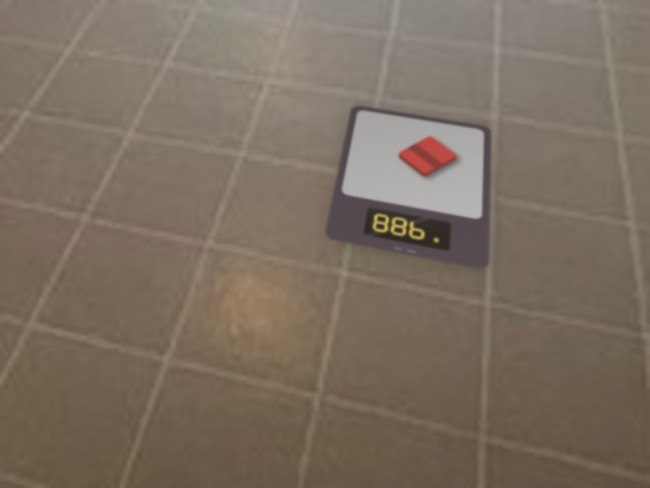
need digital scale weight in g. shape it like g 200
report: g 886
